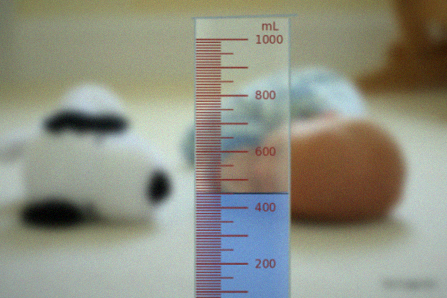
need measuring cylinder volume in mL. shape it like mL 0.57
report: mL 450
